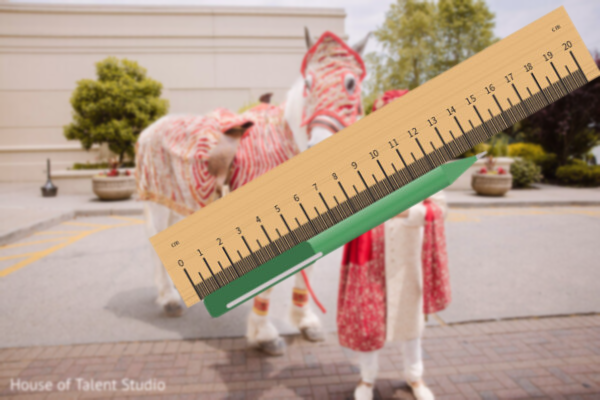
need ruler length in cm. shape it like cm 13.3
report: cm 14.5
